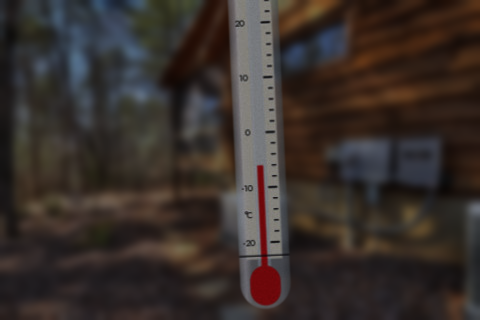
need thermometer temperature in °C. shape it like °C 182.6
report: °C -6
